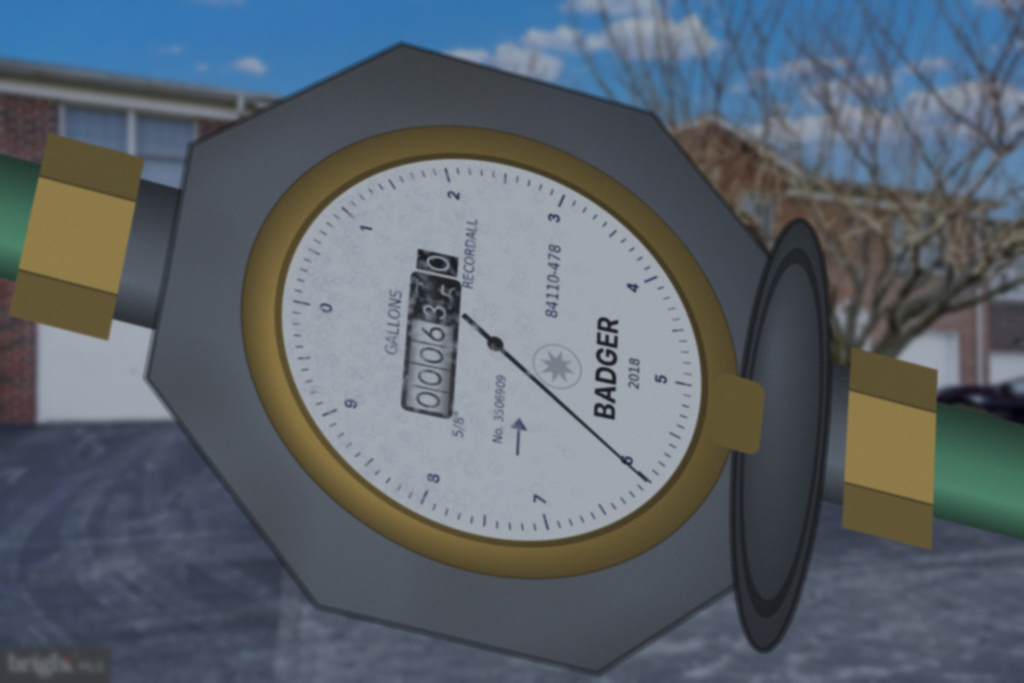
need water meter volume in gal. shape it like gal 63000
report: gal 6346.0
